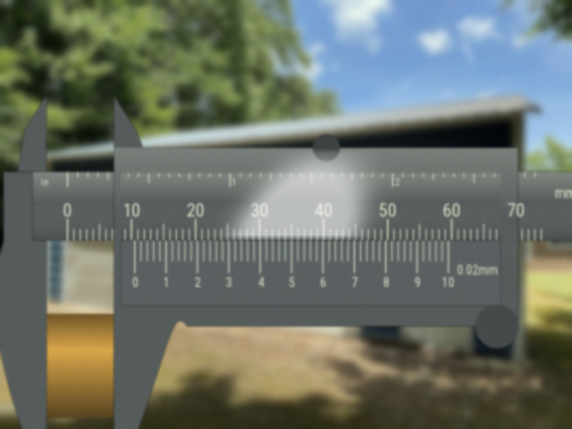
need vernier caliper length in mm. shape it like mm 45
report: mm 10.5
